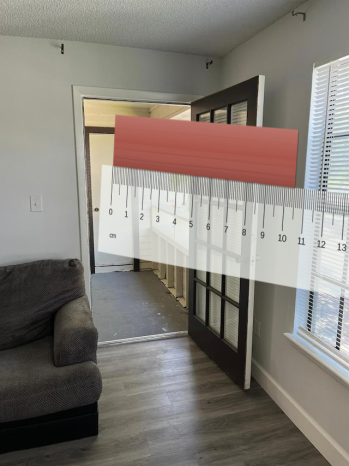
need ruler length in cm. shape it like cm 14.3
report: cm 10.5
